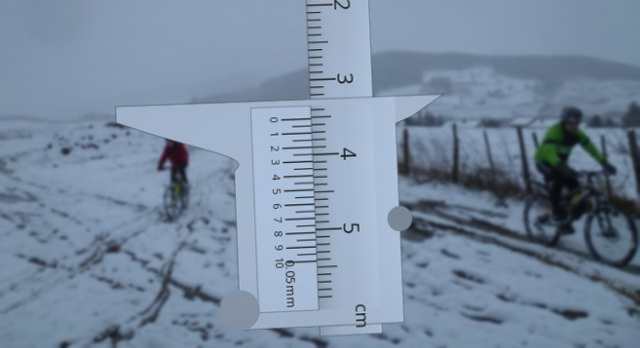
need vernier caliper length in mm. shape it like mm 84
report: mm 35.2
